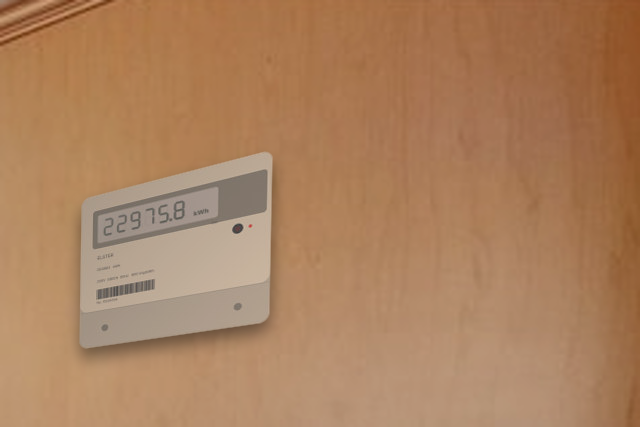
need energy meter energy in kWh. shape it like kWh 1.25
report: kWh 22975.8
